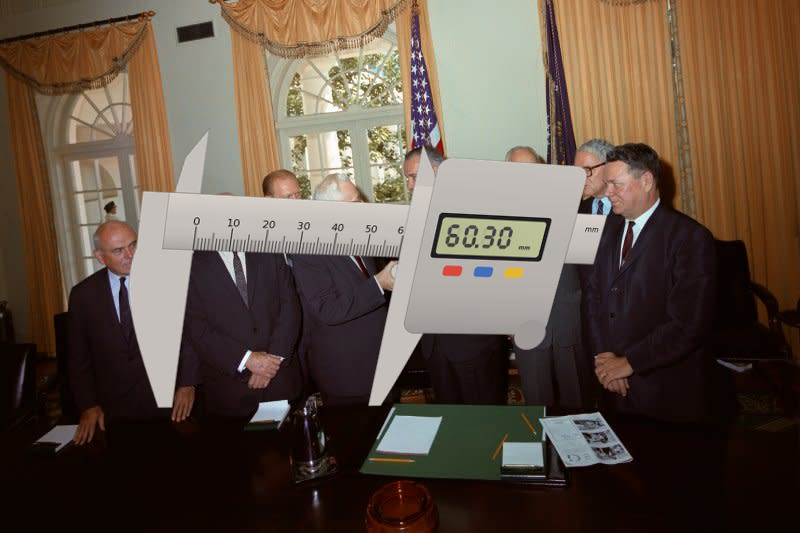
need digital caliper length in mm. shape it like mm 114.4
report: mm 60.30
